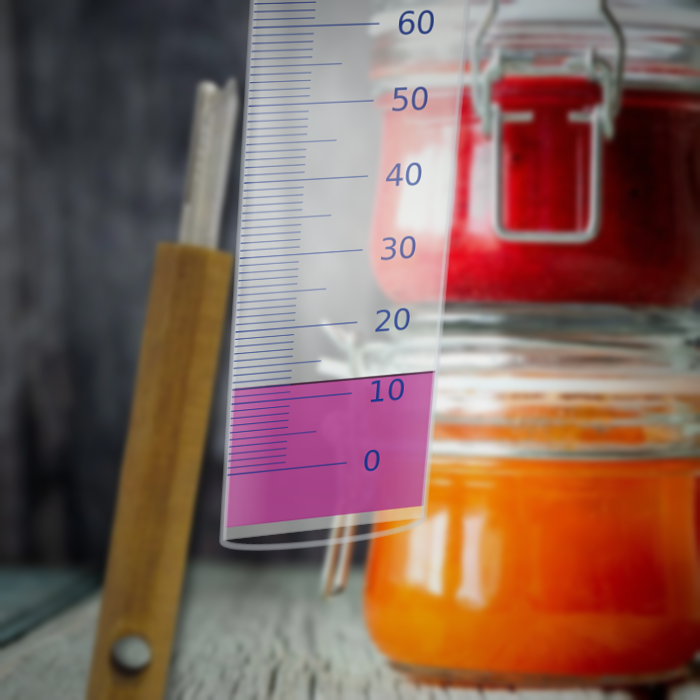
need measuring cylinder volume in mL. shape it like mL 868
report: mL 12
